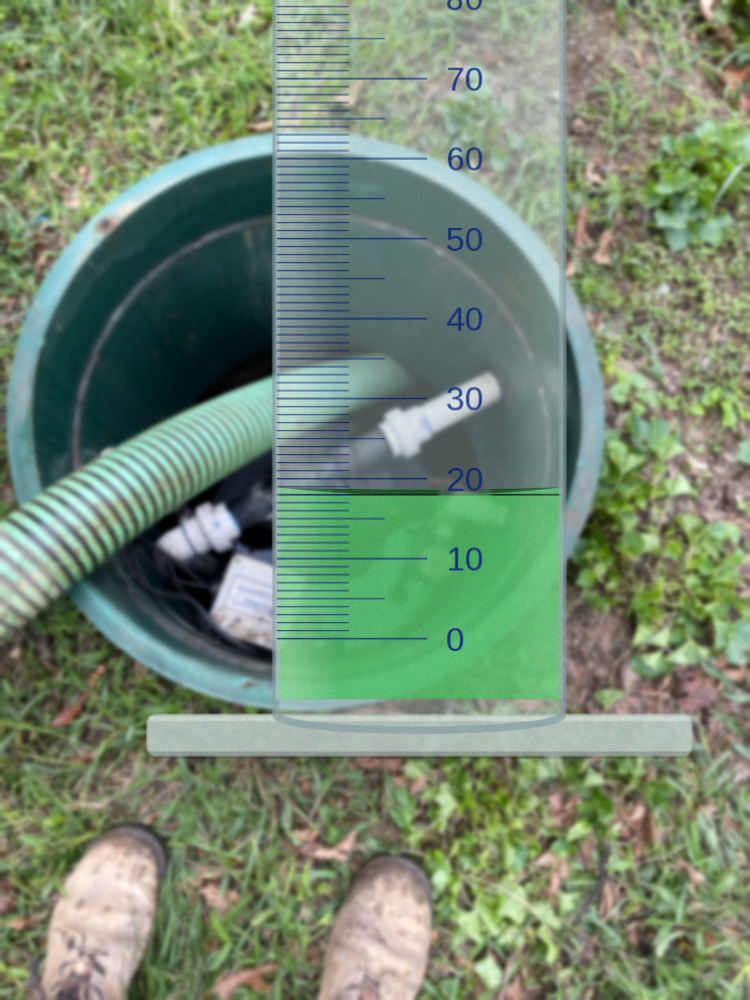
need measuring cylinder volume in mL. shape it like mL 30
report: mL 18
